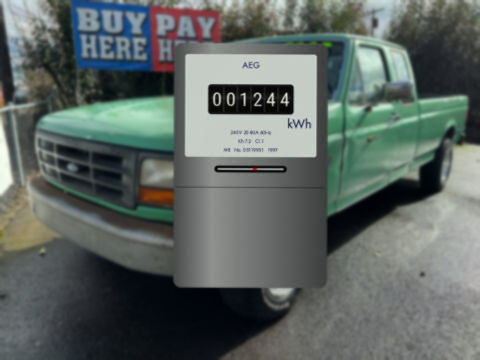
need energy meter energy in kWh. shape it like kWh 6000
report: kWh 1244
